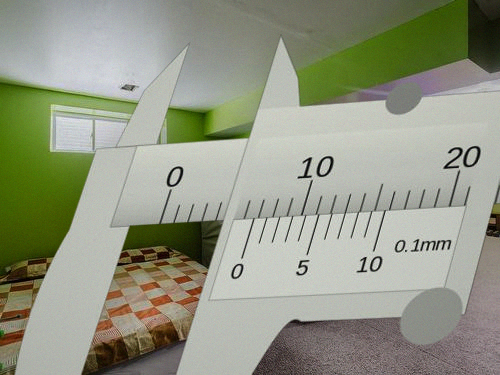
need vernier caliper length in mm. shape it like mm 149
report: mm 6.7
